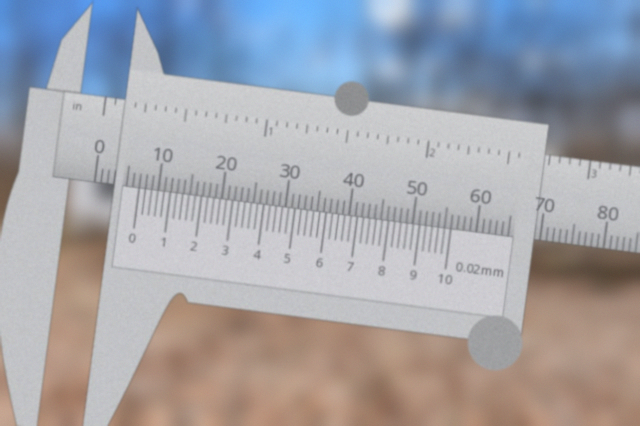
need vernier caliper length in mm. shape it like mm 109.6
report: mm 7.0
